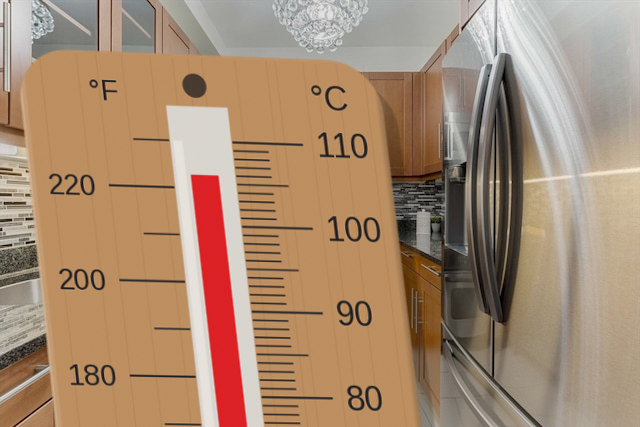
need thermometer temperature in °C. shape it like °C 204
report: °C 106
